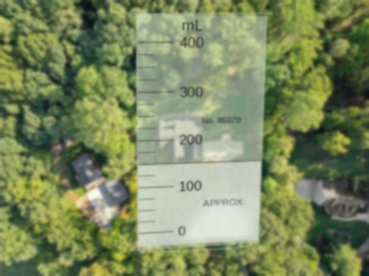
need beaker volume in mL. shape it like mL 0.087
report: mL 150
